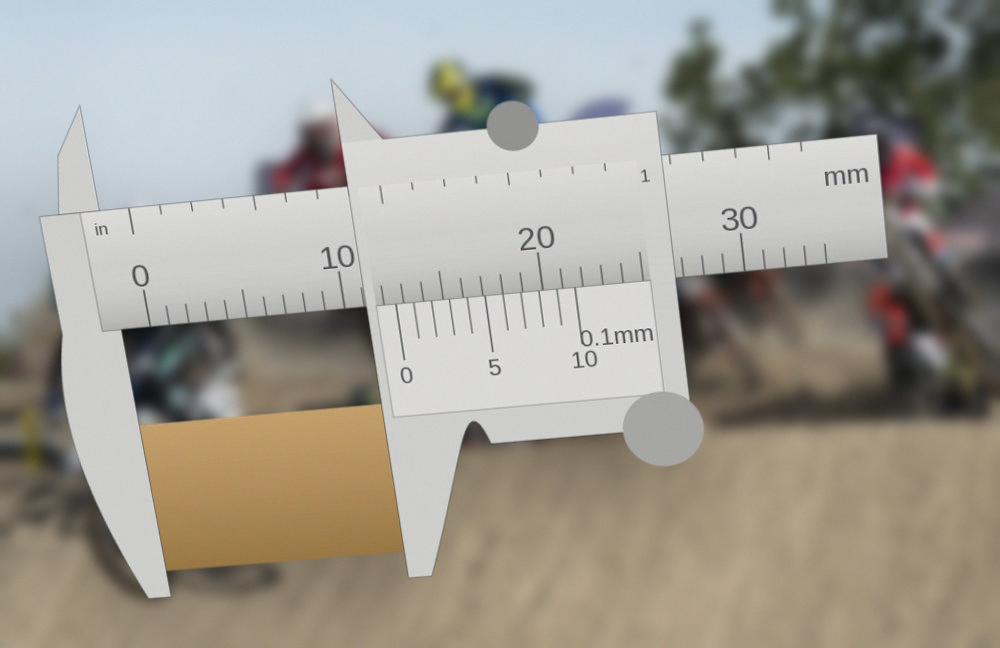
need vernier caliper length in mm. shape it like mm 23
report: mm 12.6
